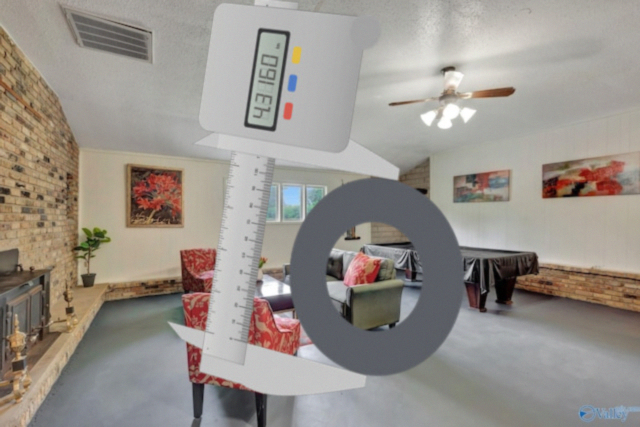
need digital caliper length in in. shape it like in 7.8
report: in 4.3160
